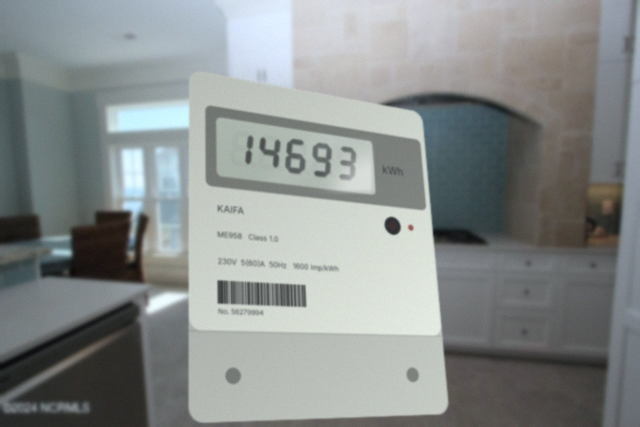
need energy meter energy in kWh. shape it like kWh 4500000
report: kWh 14693
